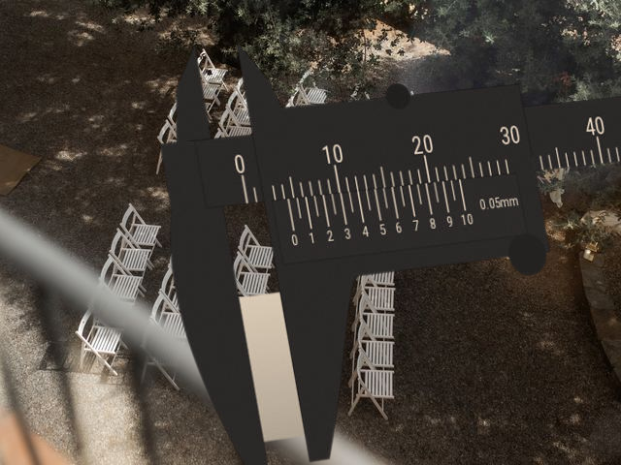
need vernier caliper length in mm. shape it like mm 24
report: mm 4.4
